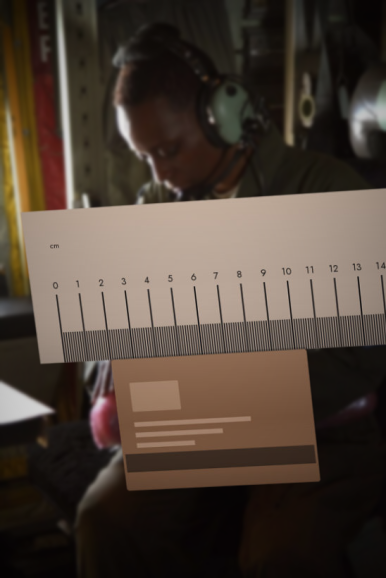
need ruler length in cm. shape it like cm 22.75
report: cm 8.5
